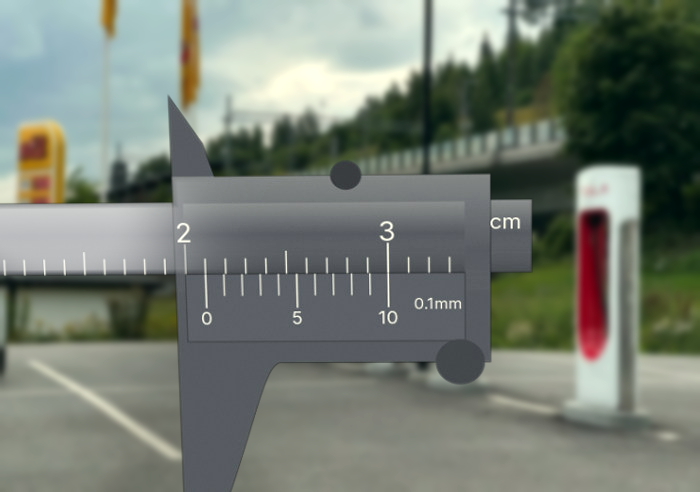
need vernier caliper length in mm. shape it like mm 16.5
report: mm 21.0
